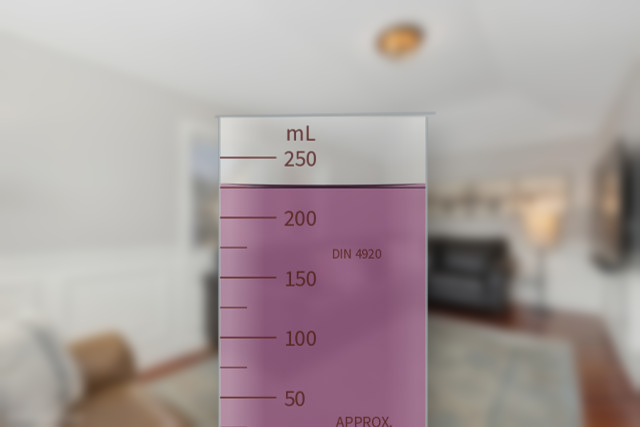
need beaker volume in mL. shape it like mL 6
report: mL 225
